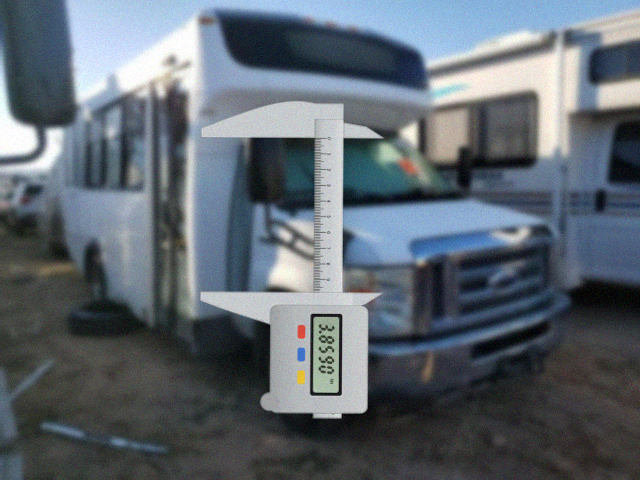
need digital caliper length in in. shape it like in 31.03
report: in 3.8590
